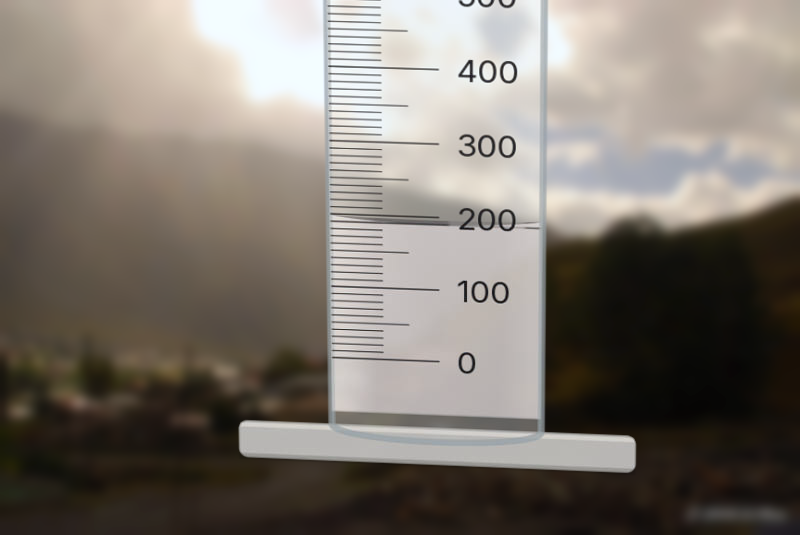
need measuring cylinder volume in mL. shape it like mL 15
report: mL 190
